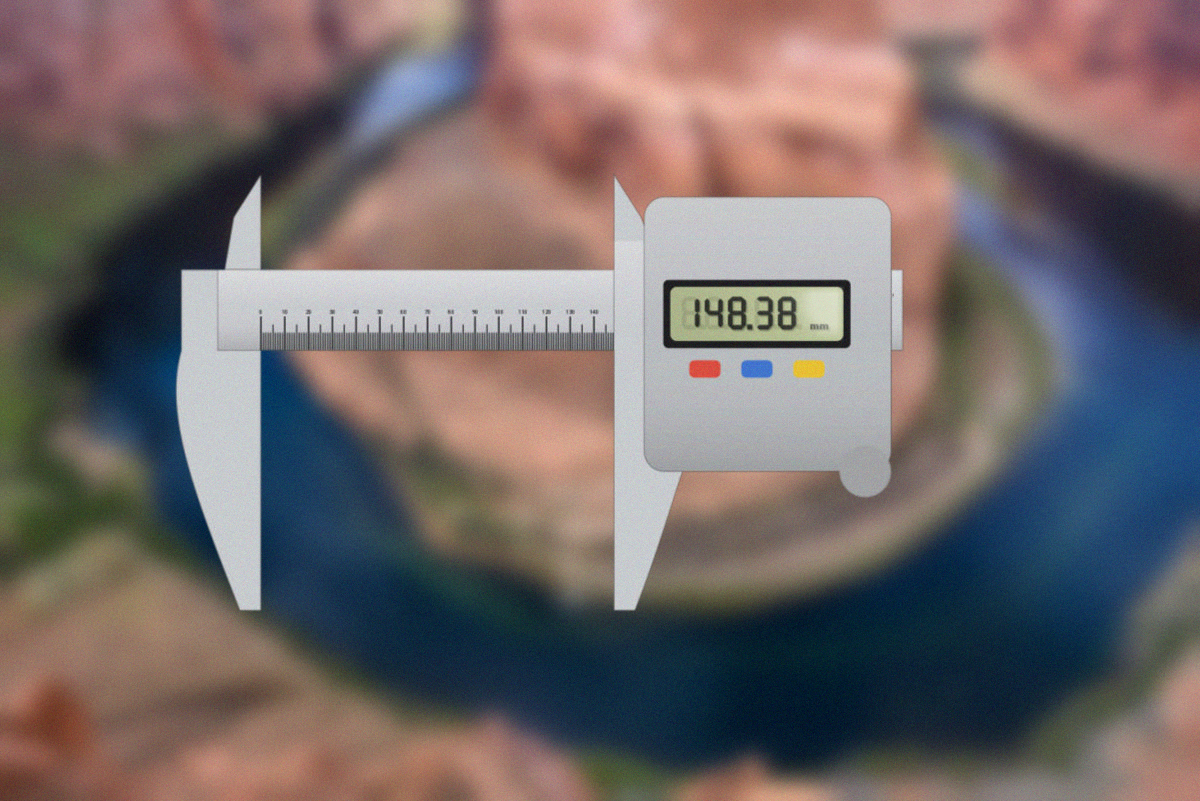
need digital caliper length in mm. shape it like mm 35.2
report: mm 148.38
